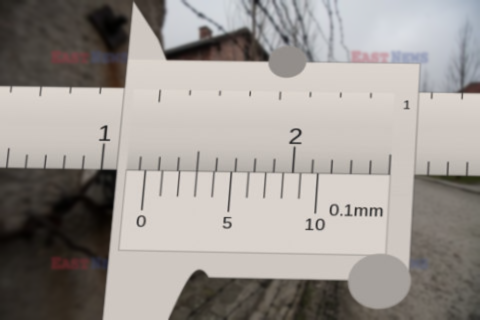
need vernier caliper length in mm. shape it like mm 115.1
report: mm 12.3
